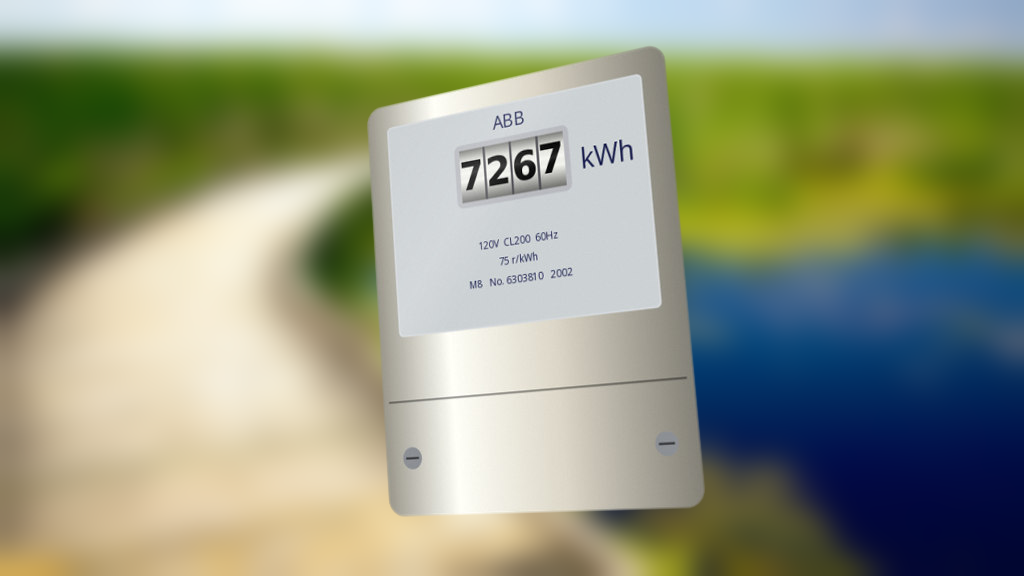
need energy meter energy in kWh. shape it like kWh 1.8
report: kWh 7267
